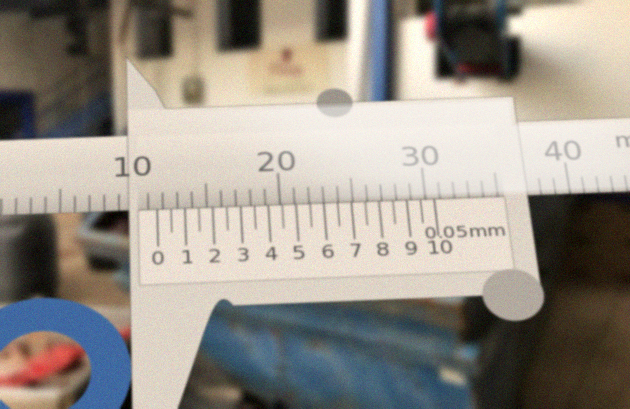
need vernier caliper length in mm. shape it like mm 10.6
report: mm 11.6
